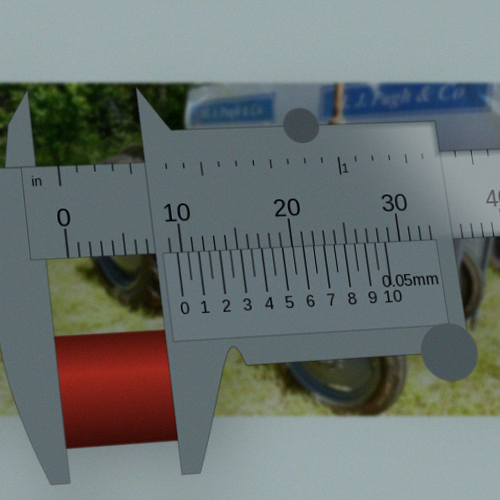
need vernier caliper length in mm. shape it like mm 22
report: mm 9.6
